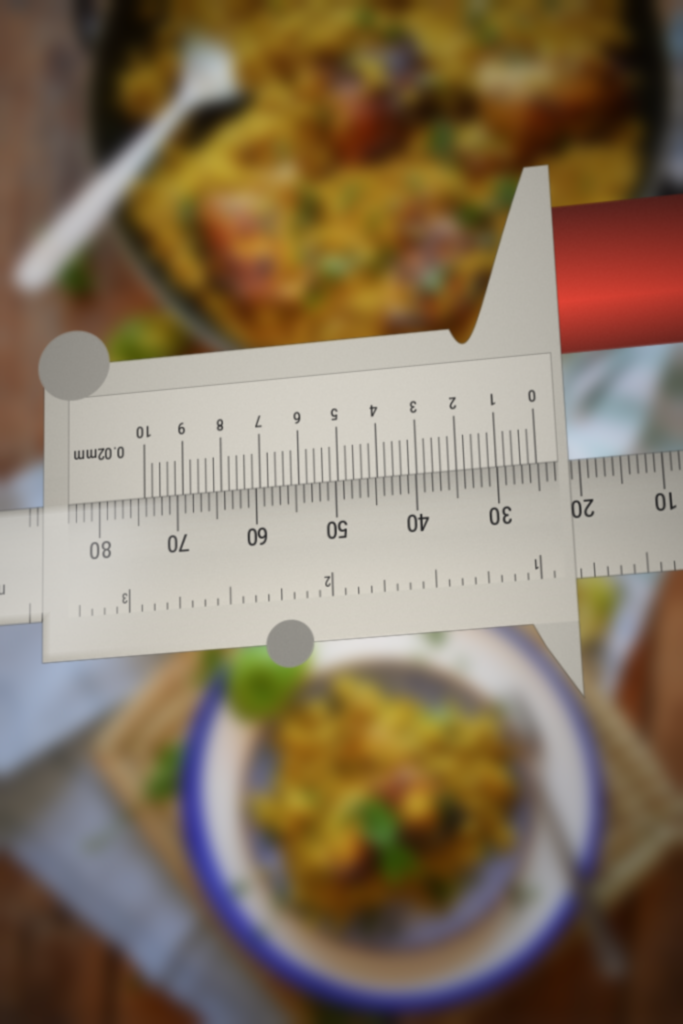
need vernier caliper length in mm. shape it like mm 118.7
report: mm 25.2
